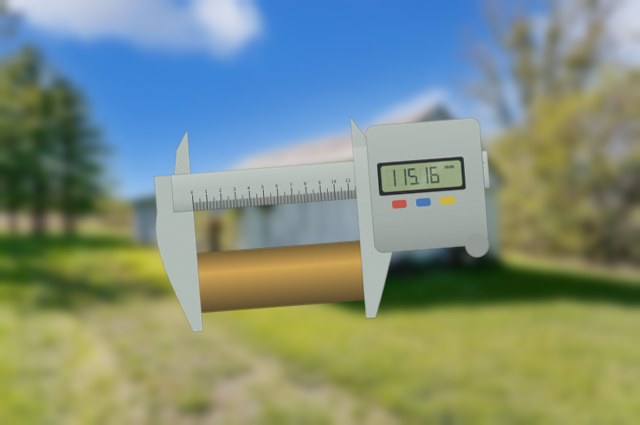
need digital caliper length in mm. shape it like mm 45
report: mm 115.16
